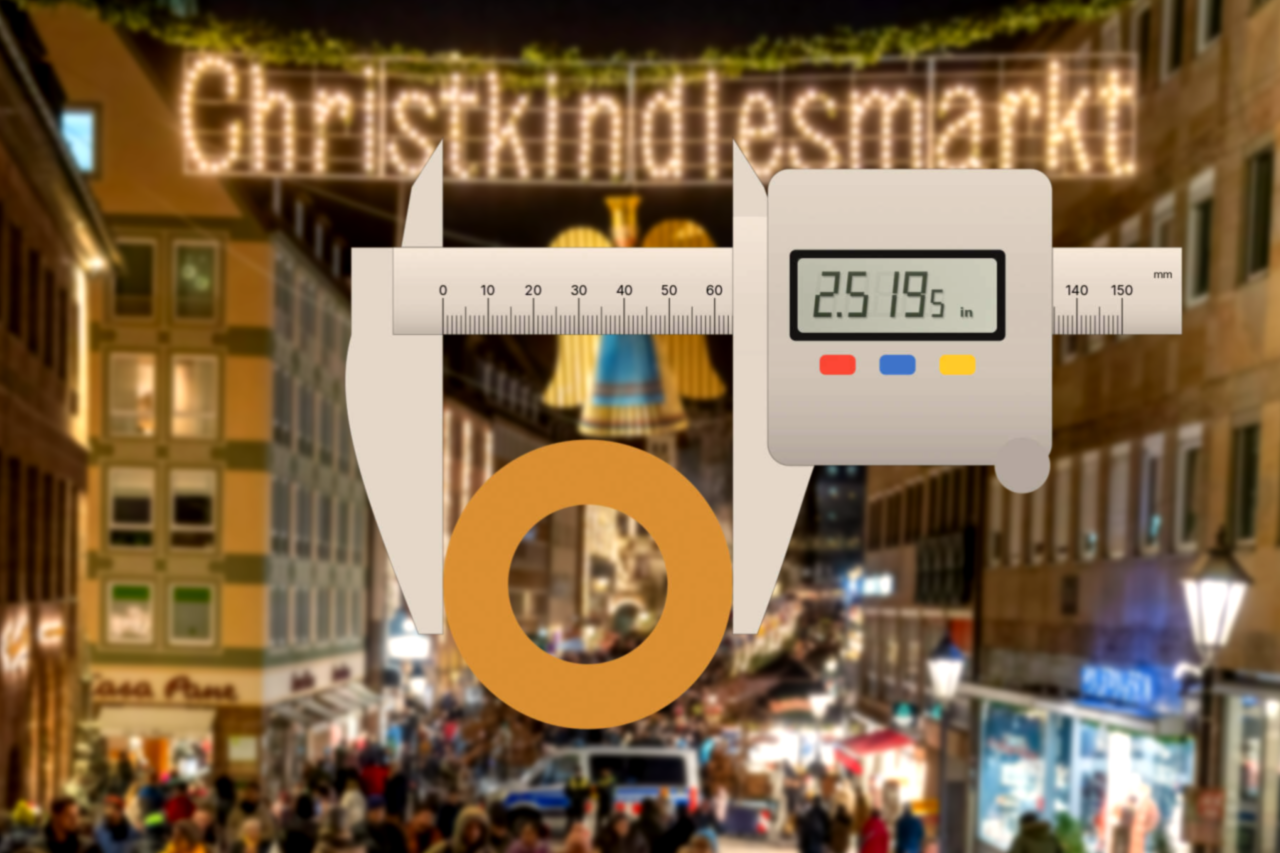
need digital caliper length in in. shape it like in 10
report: in 2.5195
